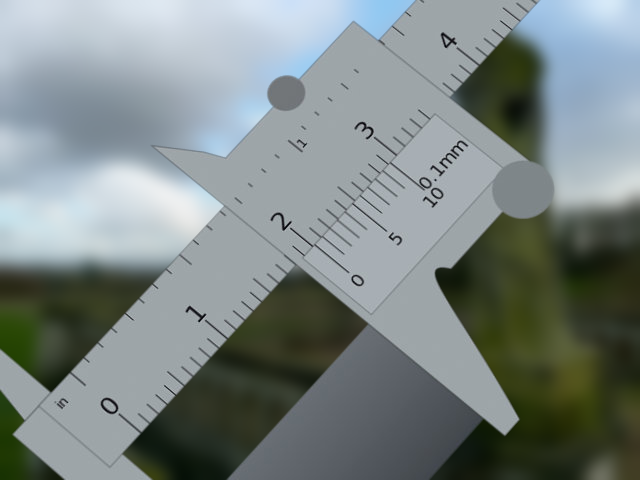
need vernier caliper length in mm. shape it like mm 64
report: mm 20.2
